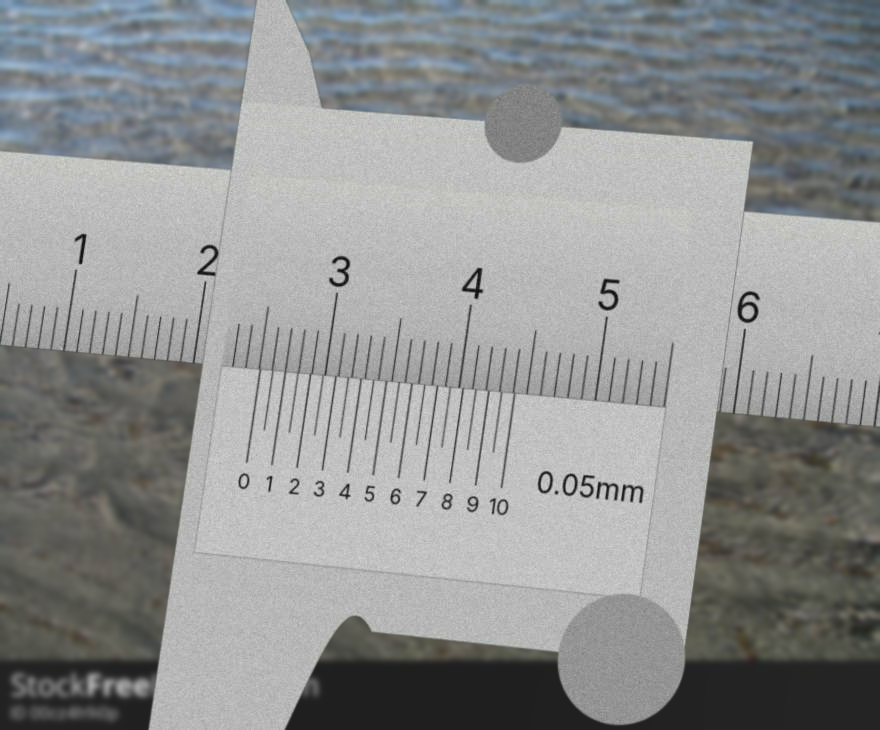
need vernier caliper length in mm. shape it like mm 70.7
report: mm 25.1
